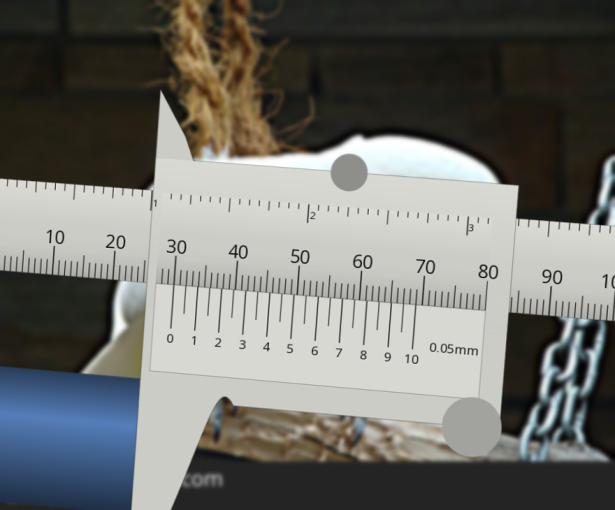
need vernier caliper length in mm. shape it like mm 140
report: mm 30.0
